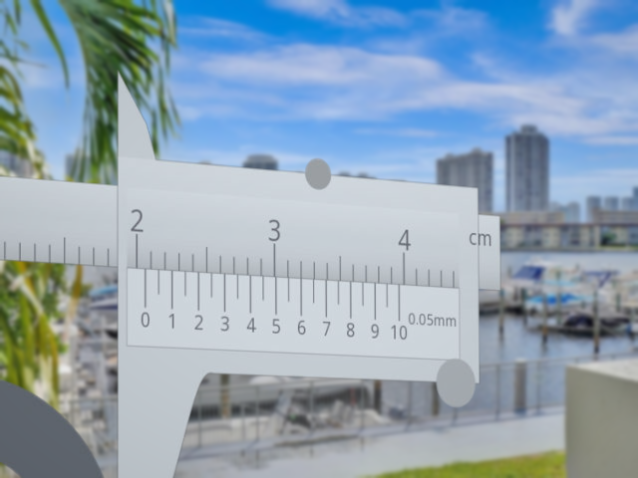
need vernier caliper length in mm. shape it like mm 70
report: mm 20.6
